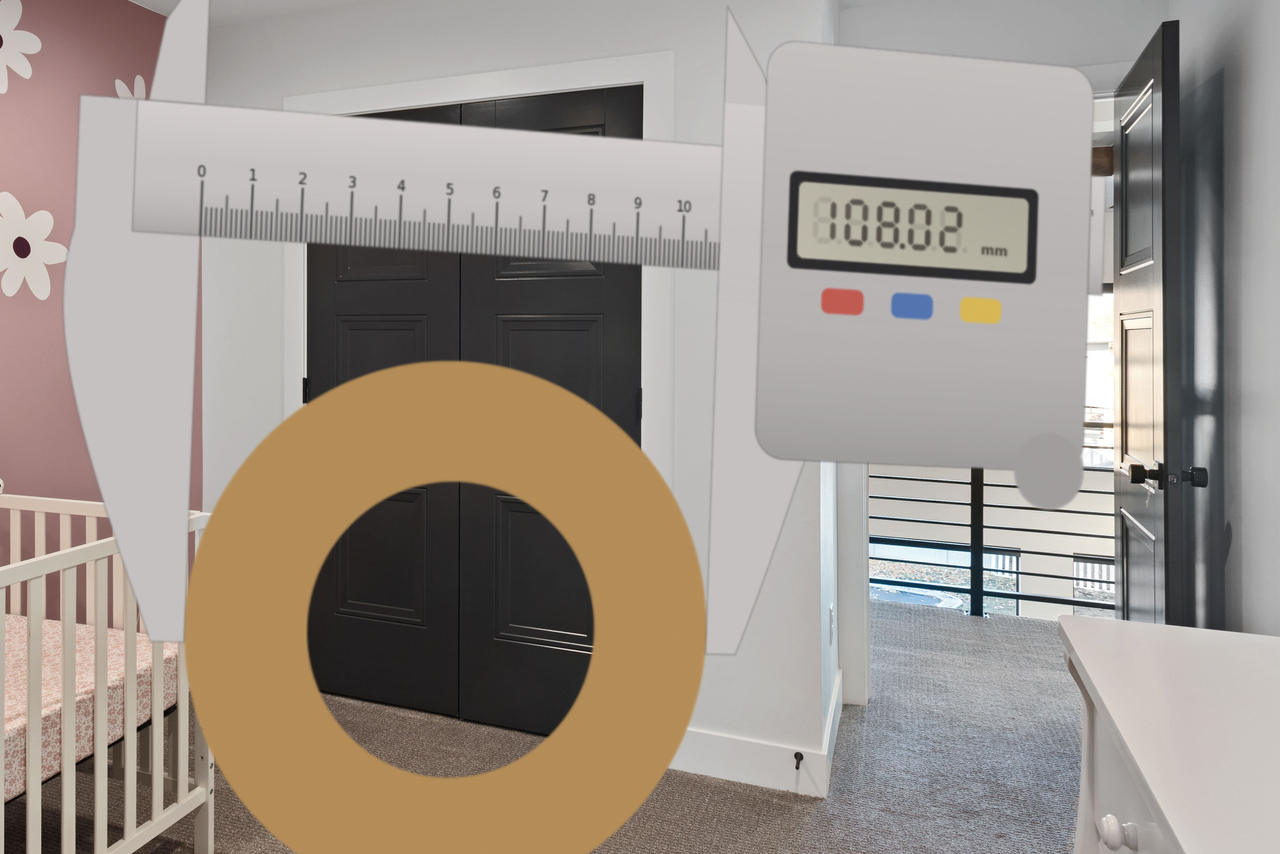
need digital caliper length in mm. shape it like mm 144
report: mm 108.02
